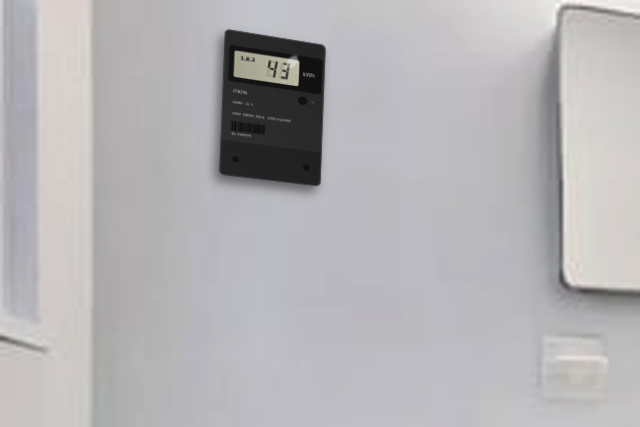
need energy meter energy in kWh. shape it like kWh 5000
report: kWh 43
